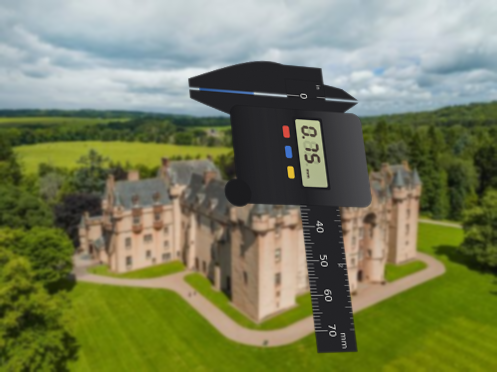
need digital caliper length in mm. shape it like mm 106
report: mm 0.75
